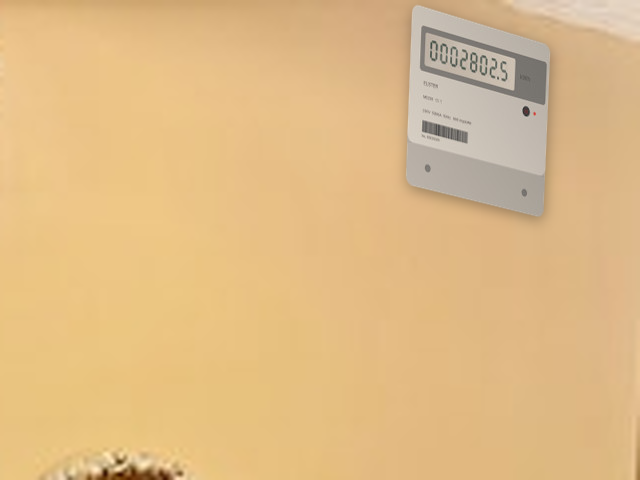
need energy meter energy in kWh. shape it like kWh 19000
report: kWh 2802.5
